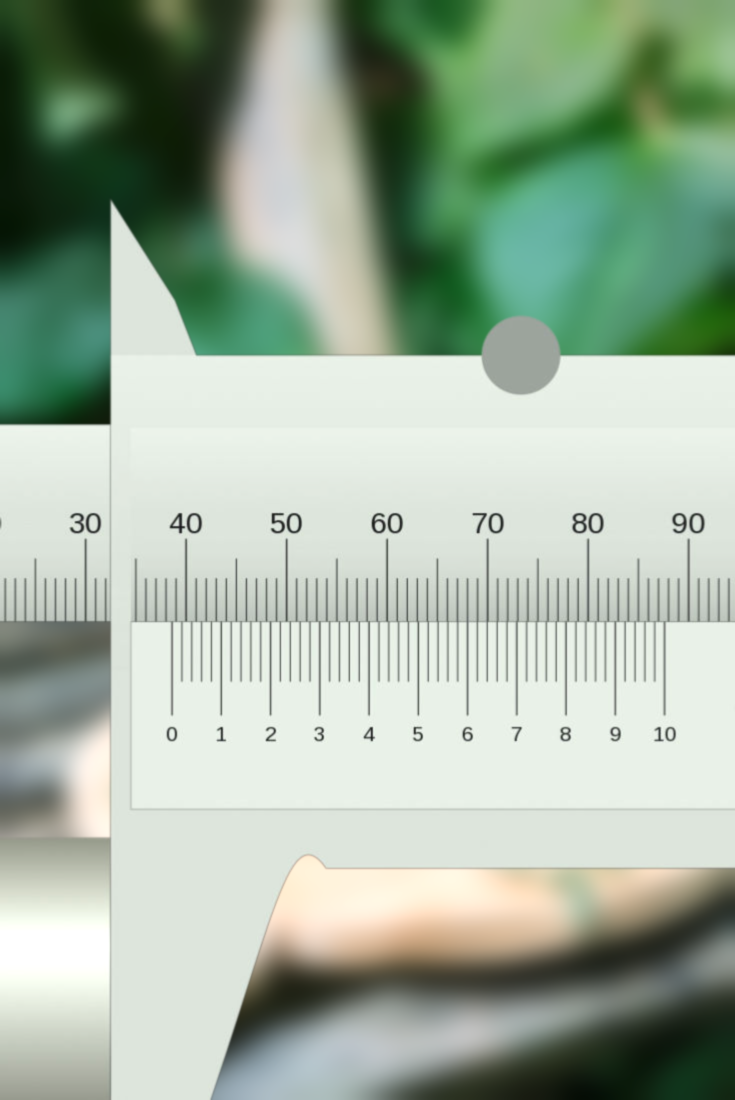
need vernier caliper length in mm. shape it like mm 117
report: mm 38.6
